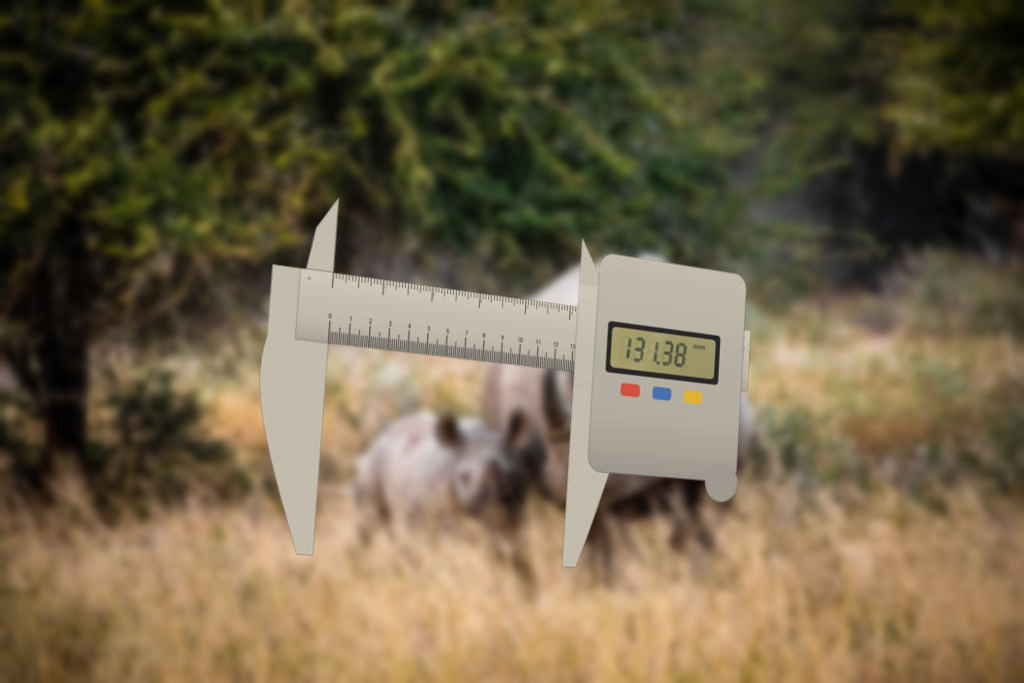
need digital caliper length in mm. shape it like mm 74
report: mm 131.38
